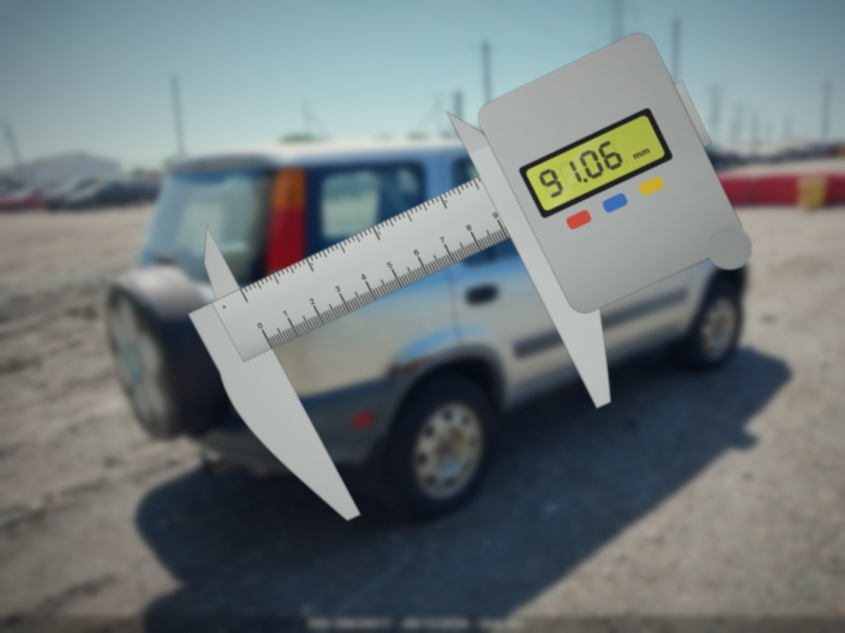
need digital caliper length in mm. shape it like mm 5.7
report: mm 91.06
